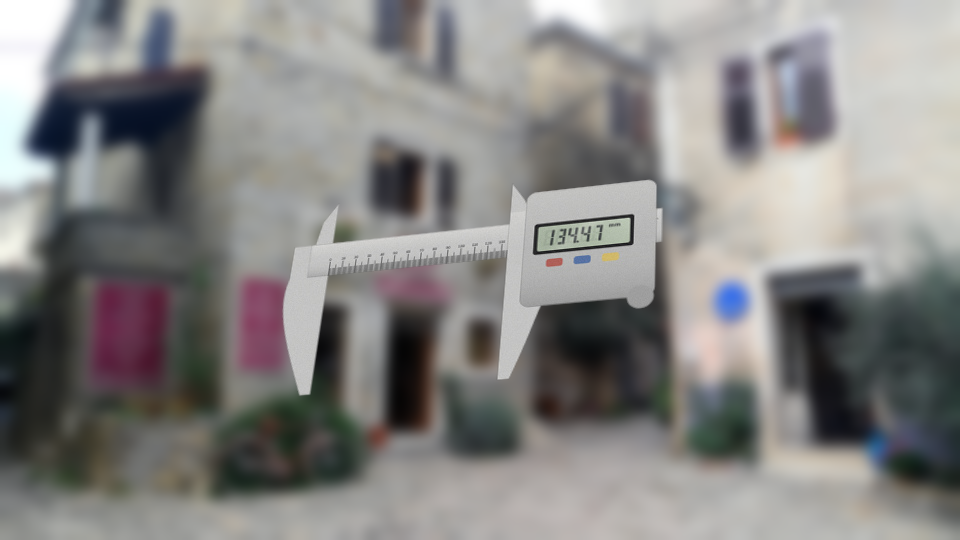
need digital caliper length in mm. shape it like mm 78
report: mm 134.47
